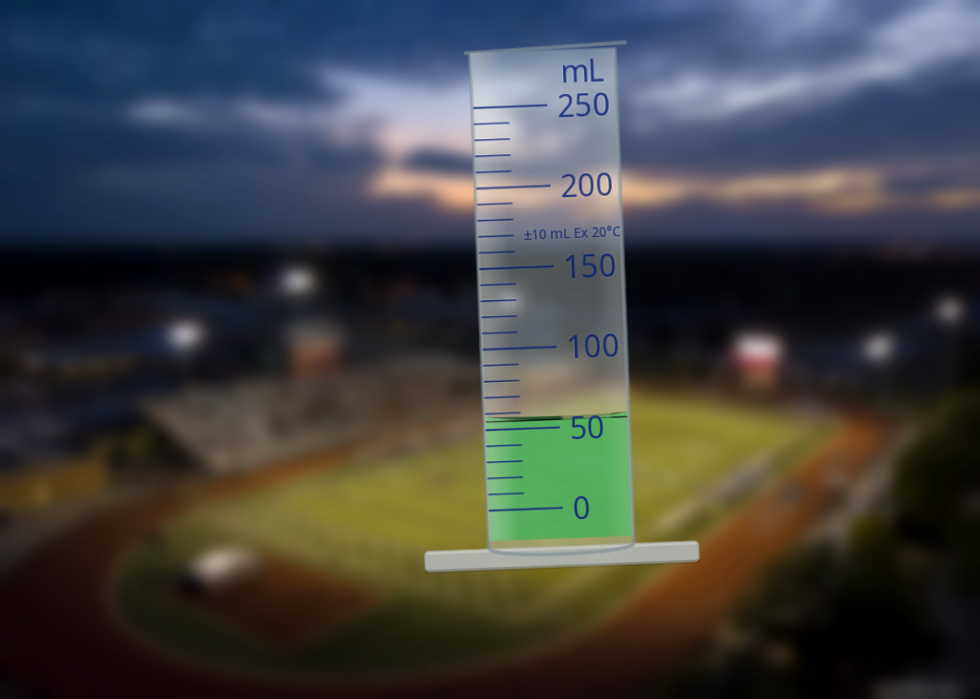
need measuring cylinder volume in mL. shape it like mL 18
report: mL 55
